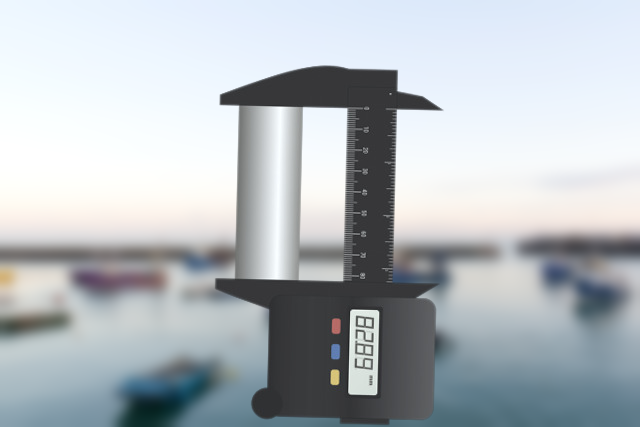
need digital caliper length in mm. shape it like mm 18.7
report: mm 82.89
